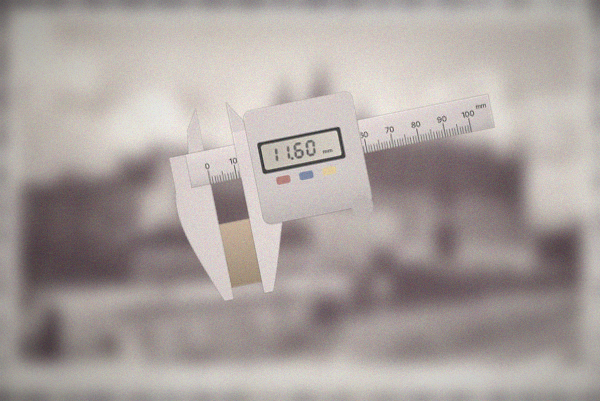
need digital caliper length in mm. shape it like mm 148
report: mm 11.60
